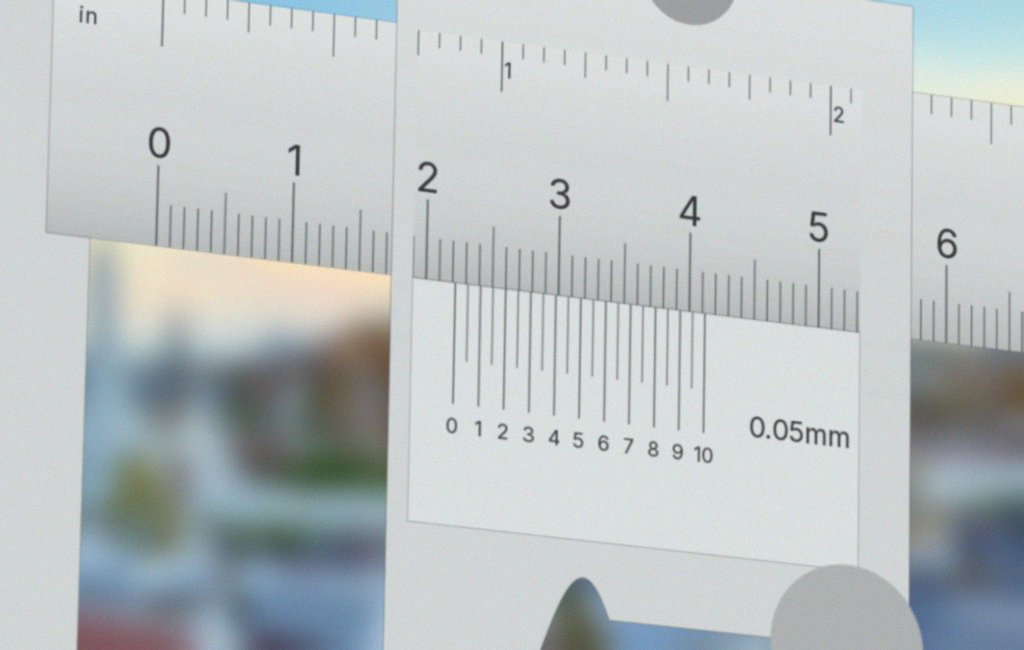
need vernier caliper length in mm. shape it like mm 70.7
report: mm 22.2
